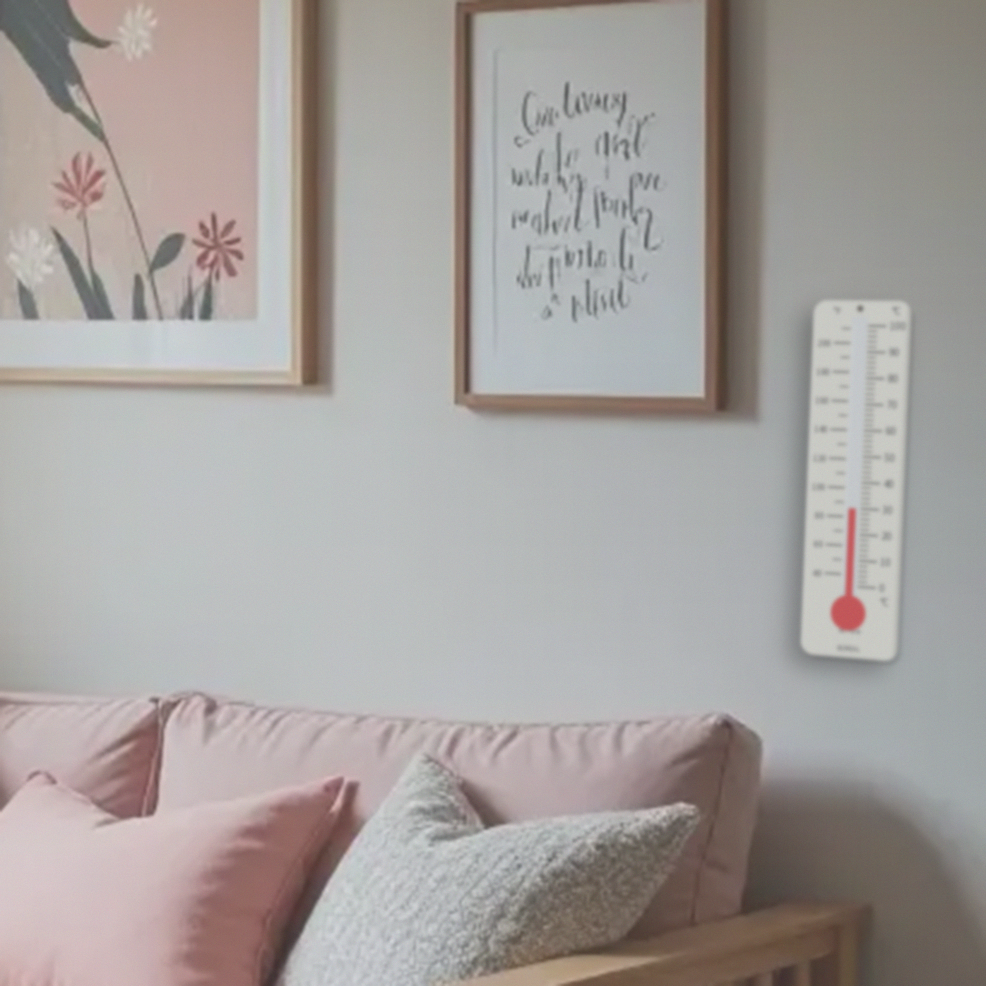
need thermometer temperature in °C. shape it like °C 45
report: °C 30
